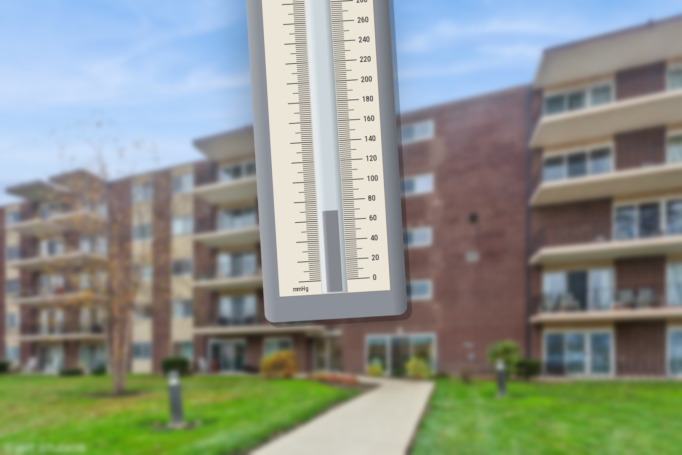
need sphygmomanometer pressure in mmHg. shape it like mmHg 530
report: mmHg 70
